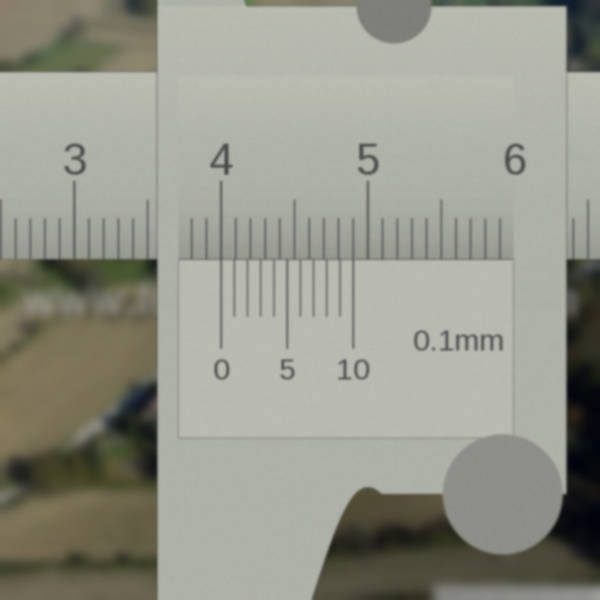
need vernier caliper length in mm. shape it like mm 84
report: mm 40.0
